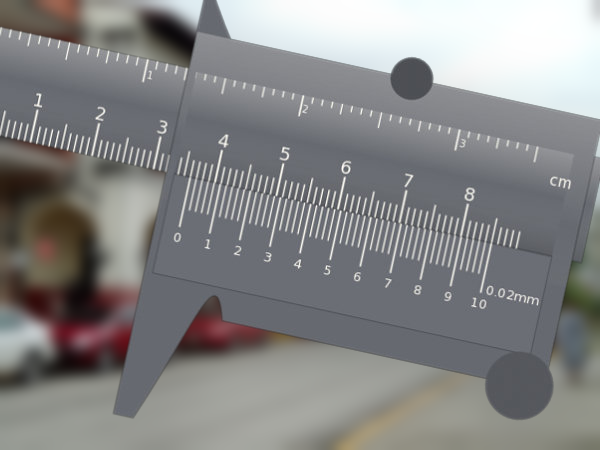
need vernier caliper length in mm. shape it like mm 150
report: mm 36.0
